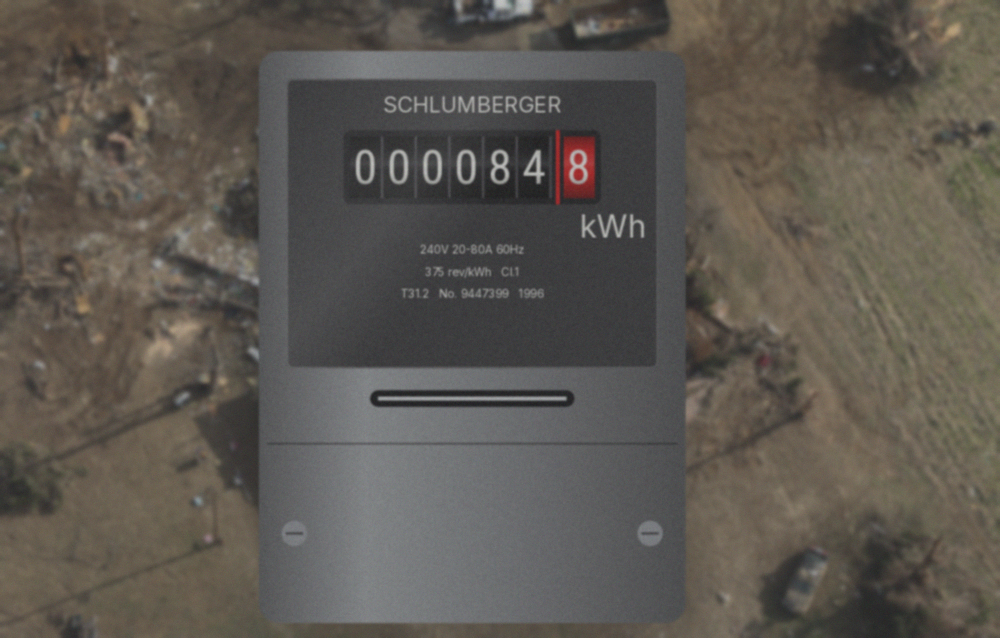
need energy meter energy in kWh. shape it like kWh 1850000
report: kWh 84.8
